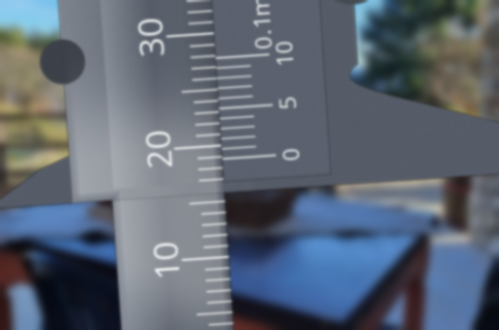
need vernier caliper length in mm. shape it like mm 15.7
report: mm 18.8
